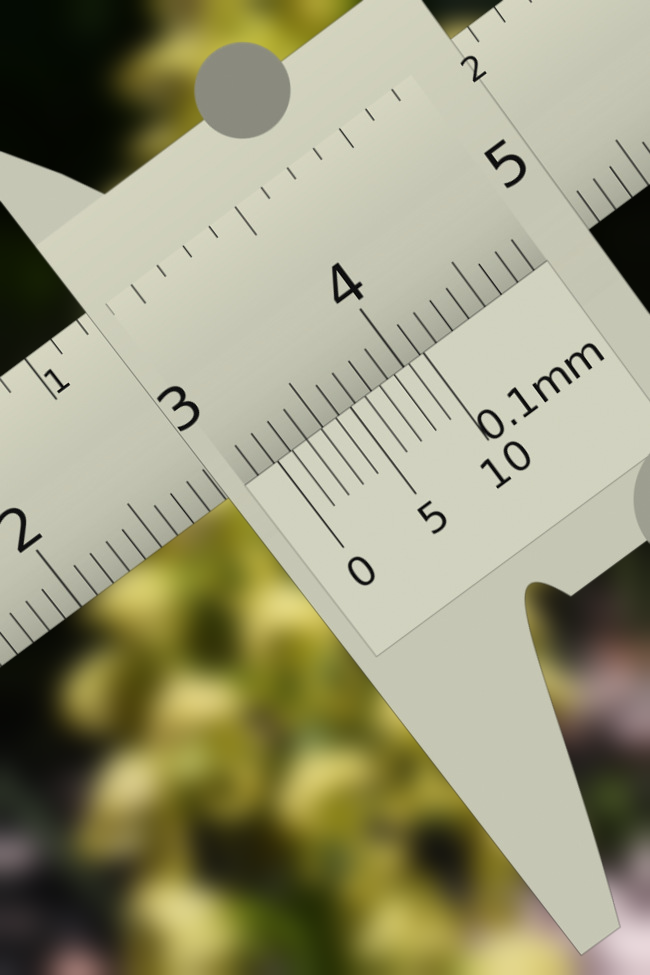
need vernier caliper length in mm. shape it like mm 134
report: mm 32.2
